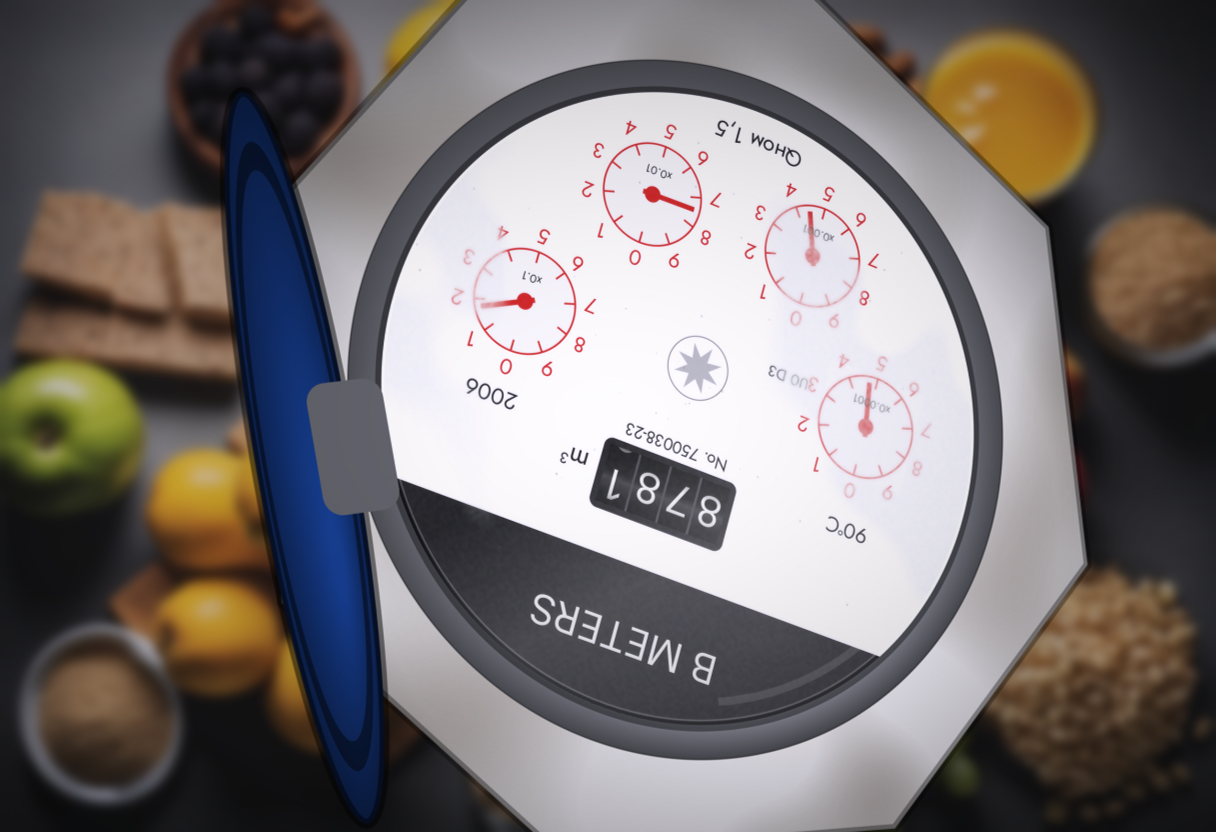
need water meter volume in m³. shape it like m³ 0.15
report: m³ 8781.1744
